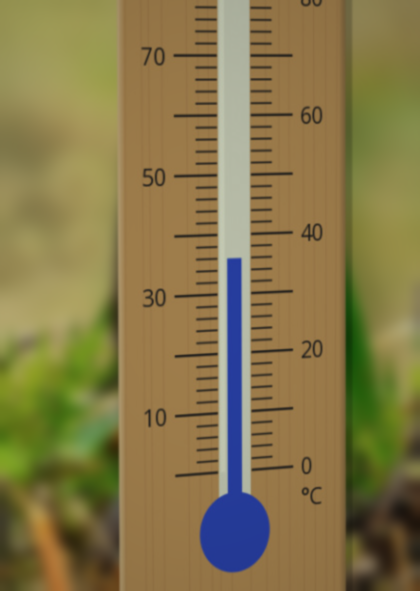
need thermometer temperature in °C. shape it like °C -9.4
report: °C 36
